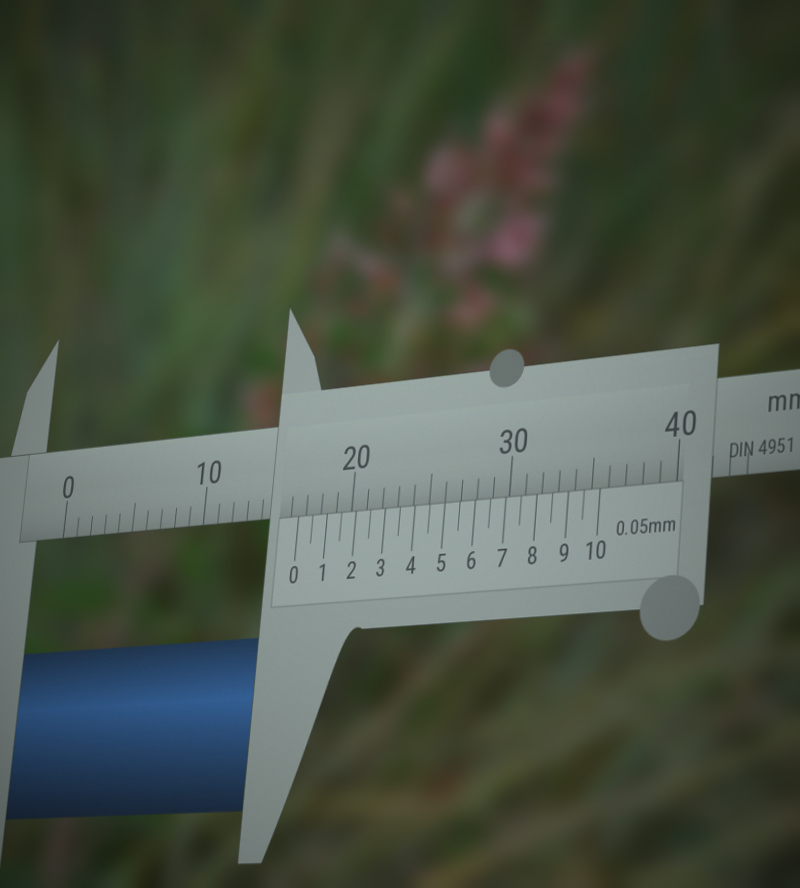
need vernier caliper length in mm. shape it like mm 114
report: mm 16.5
